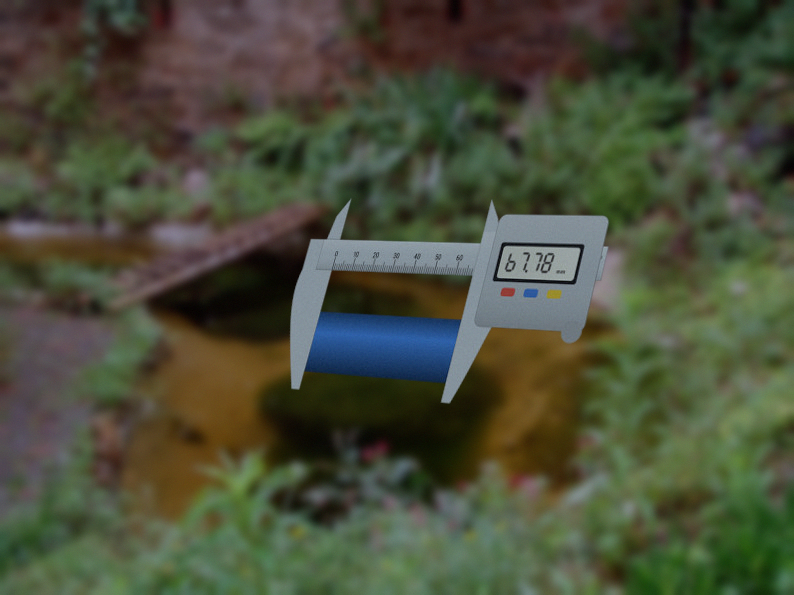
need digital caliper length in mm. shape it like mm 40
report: mm 67.78
